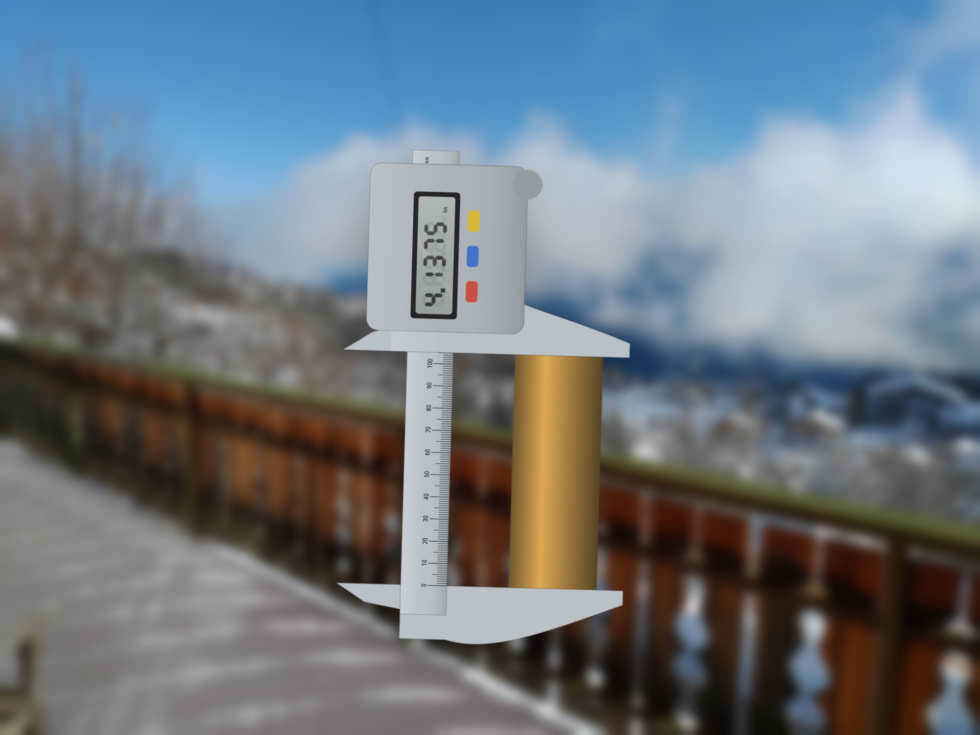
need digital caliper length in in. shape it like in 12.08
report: in 4.1375
